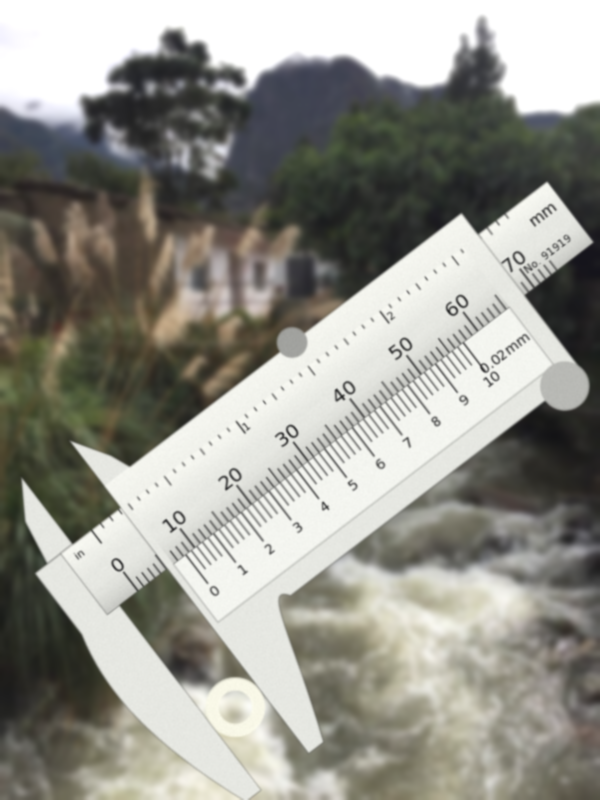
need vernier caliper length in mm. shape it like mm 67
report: mm 8.4
